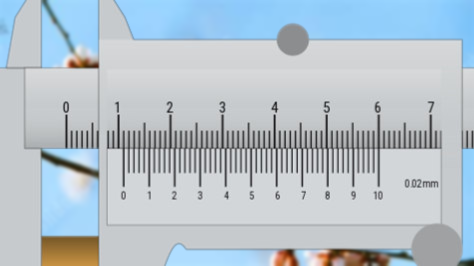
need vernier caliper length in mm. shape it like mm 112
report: mm 11.0
